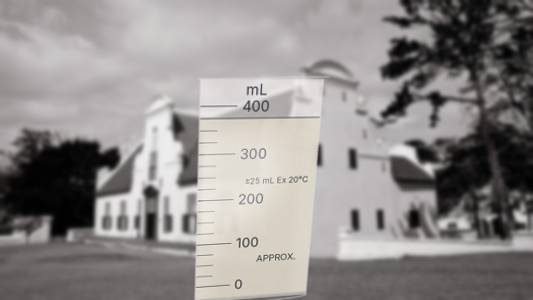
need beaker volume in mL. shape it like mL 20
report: mL 375
